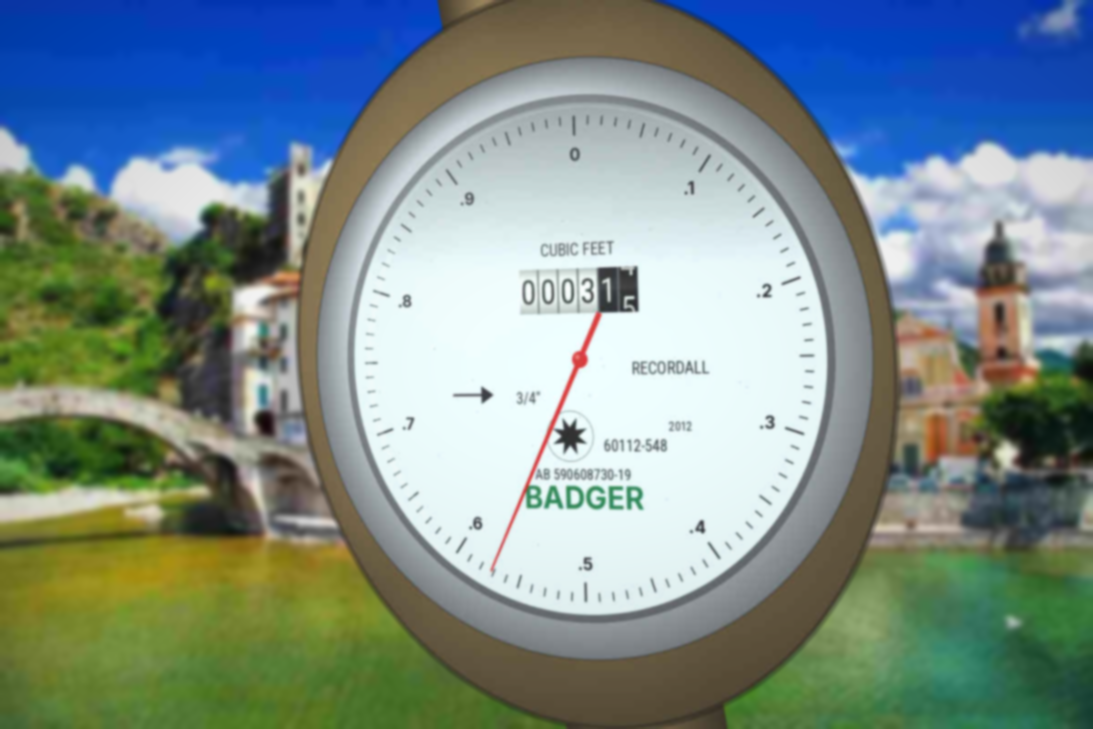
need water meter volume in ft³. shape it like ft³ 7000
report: ft³ 314.57
